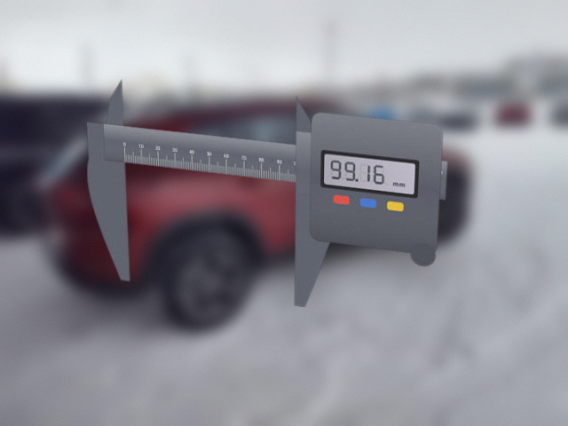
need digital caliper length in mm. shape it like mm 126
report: mm 99.16
